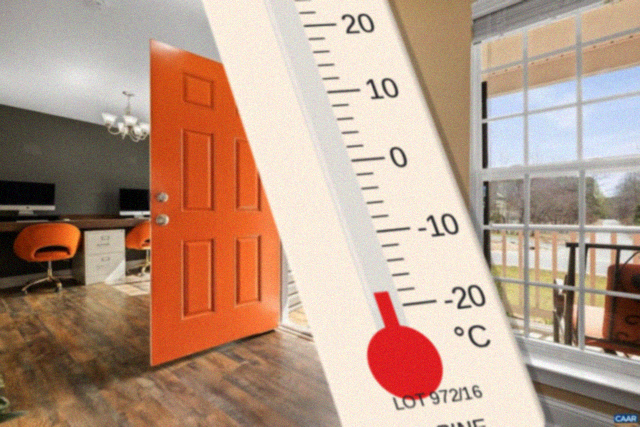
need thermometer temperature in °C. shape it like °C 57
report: °C -18
